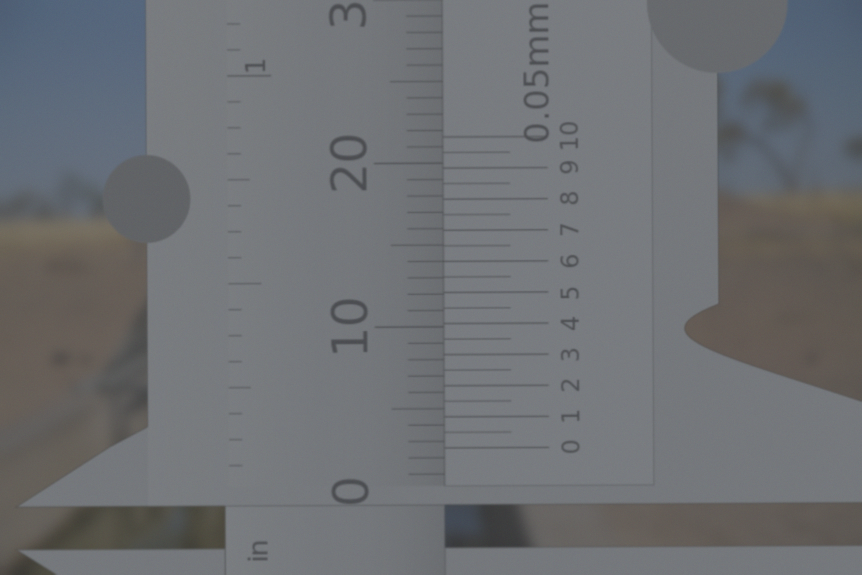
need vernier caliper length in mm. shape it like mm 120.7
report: mm 2.6
